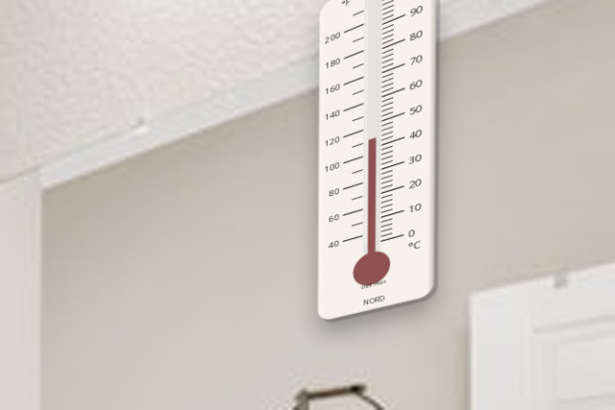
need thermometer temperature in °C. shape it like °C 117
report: °C 44
